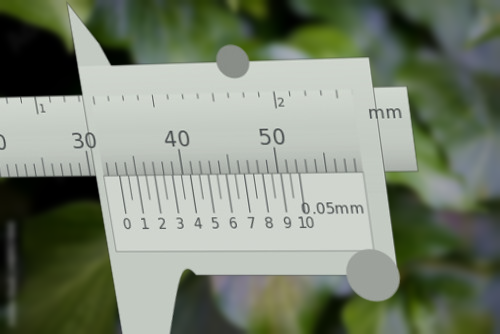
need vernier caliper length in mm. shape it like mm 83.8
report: mm 33.2
